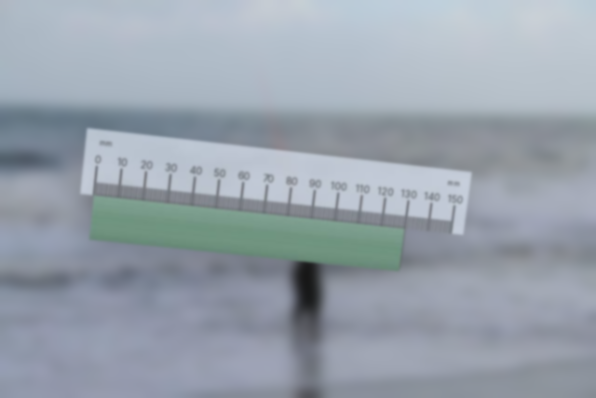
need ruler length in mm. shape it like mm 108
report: mm 130
